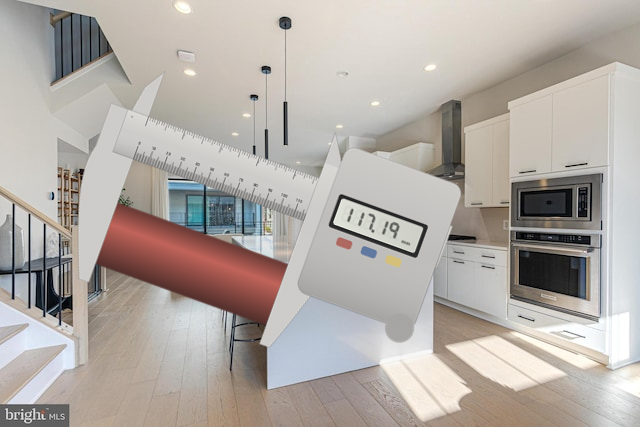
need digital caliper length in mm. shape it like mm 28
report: mm 117.19
